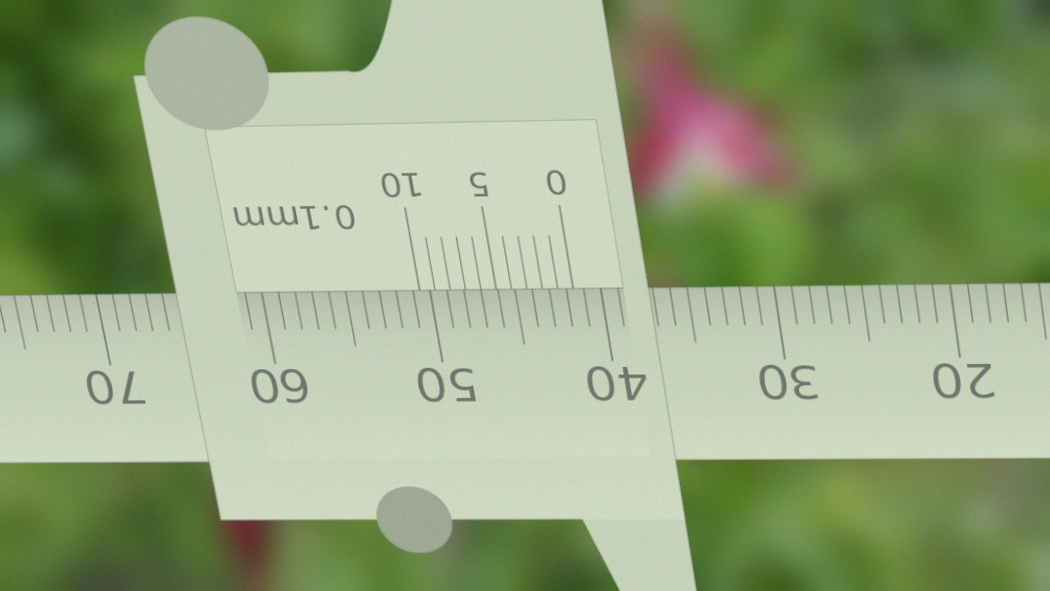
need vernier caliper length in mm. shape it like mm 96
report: mm 41.6
